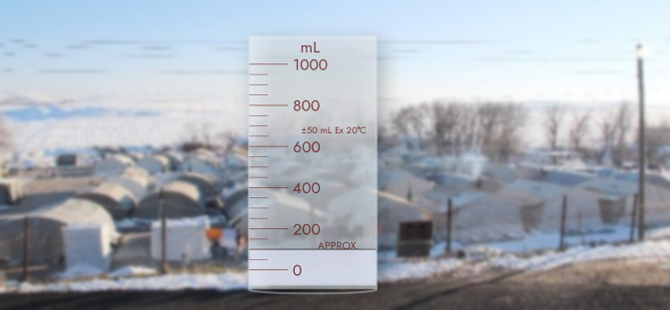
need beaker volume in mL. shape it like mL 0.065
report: mL 100
